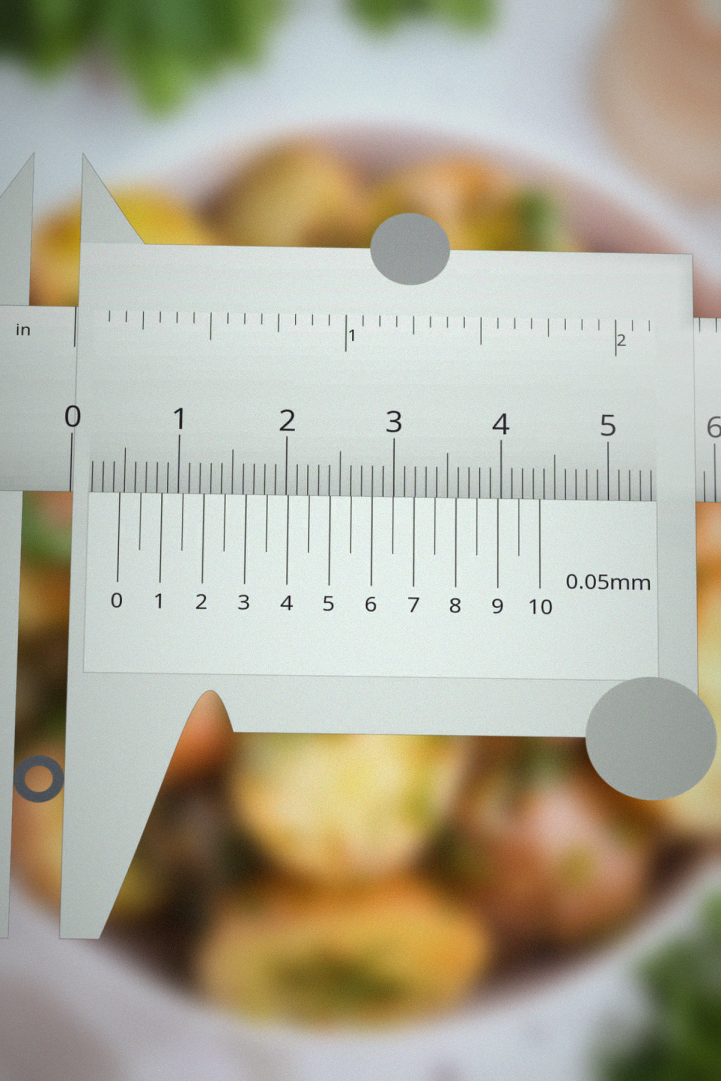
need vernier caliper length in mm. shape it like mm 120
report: mm 4.6
